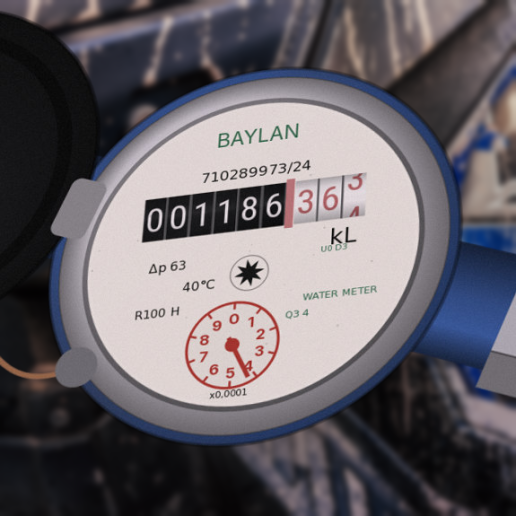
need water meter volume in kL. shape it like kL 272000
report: kL 1186.3634
